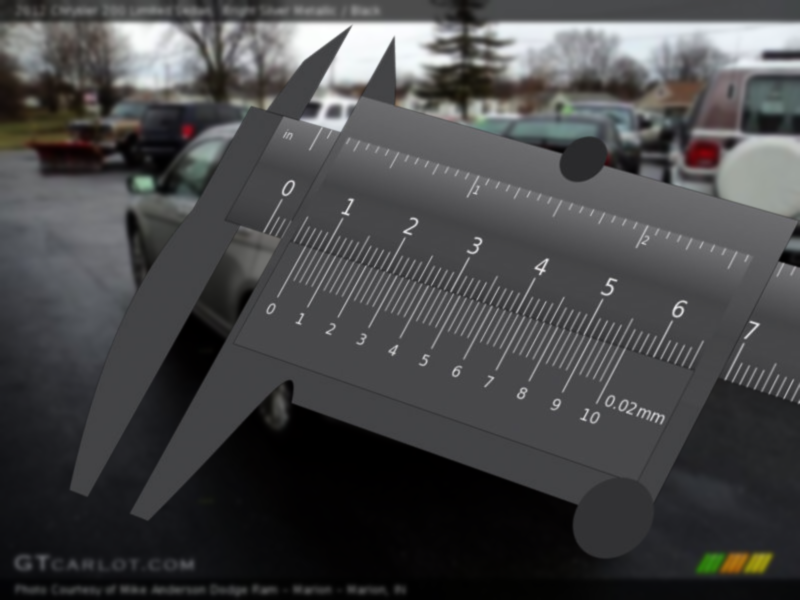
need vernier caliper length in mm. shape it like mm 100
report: mm 7.0
